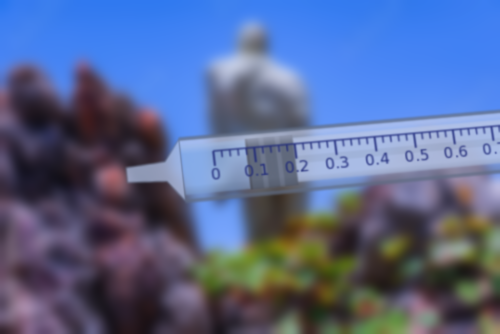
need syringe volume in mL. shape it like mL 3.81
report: mL 0.08
